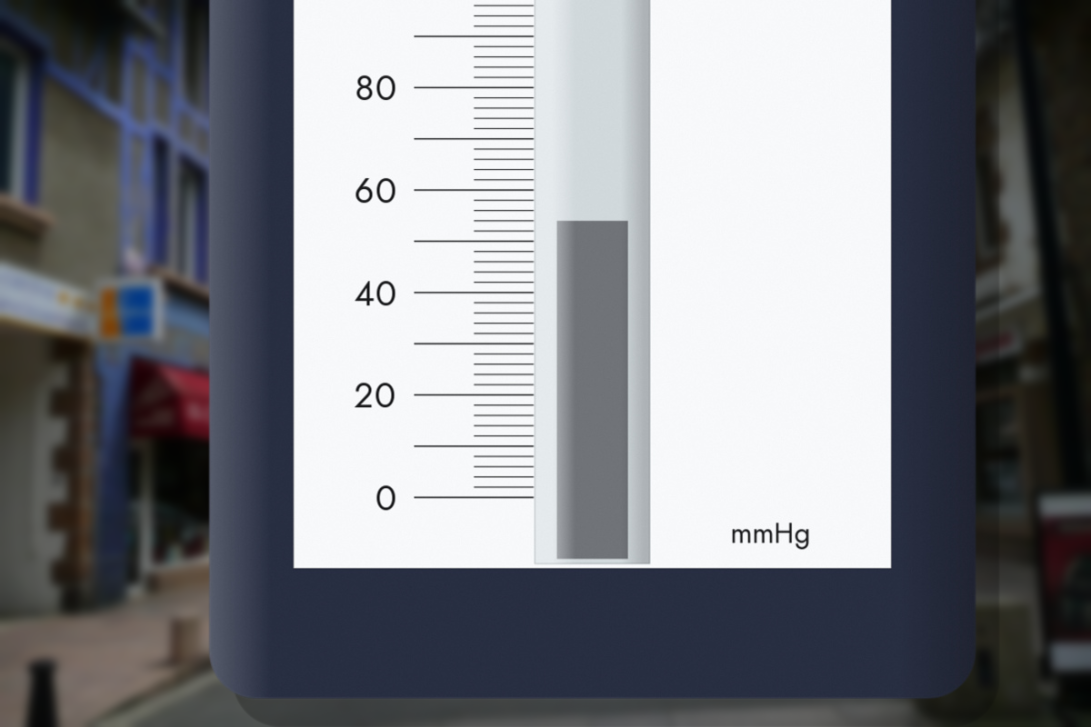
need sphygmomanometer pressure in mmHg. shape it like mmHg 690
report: mmHg 54
